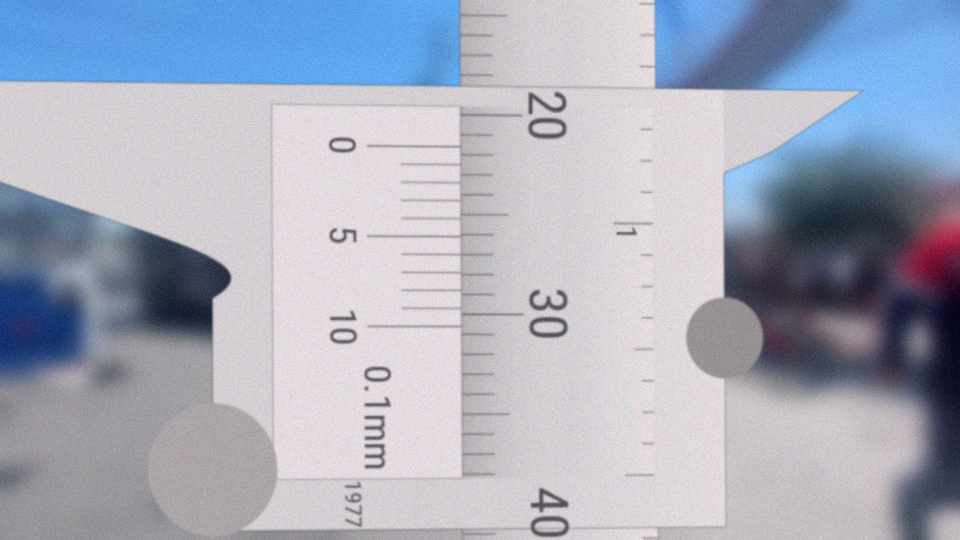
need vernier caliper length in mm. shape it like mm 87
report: mm 21.6
